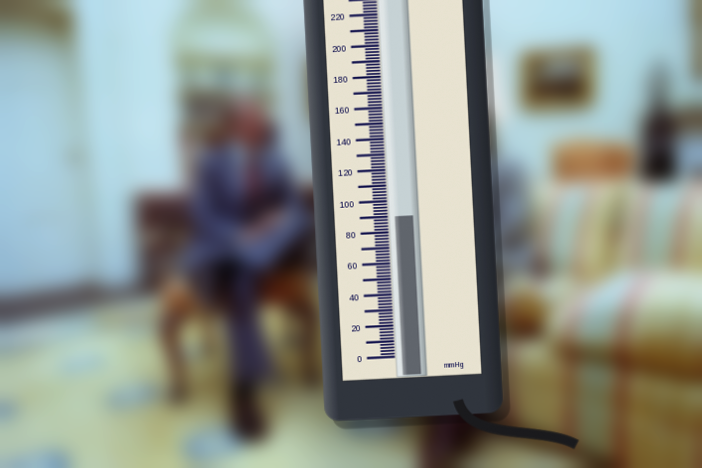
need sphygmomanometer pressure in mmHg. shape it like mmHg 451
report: mmHg 90
